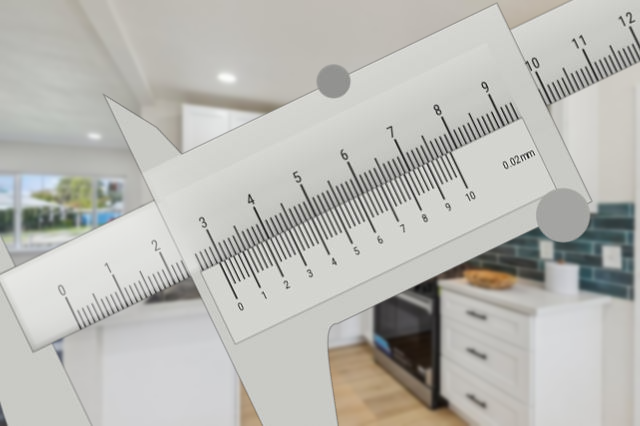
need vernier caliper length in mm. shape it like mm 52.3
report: mm 29.5
